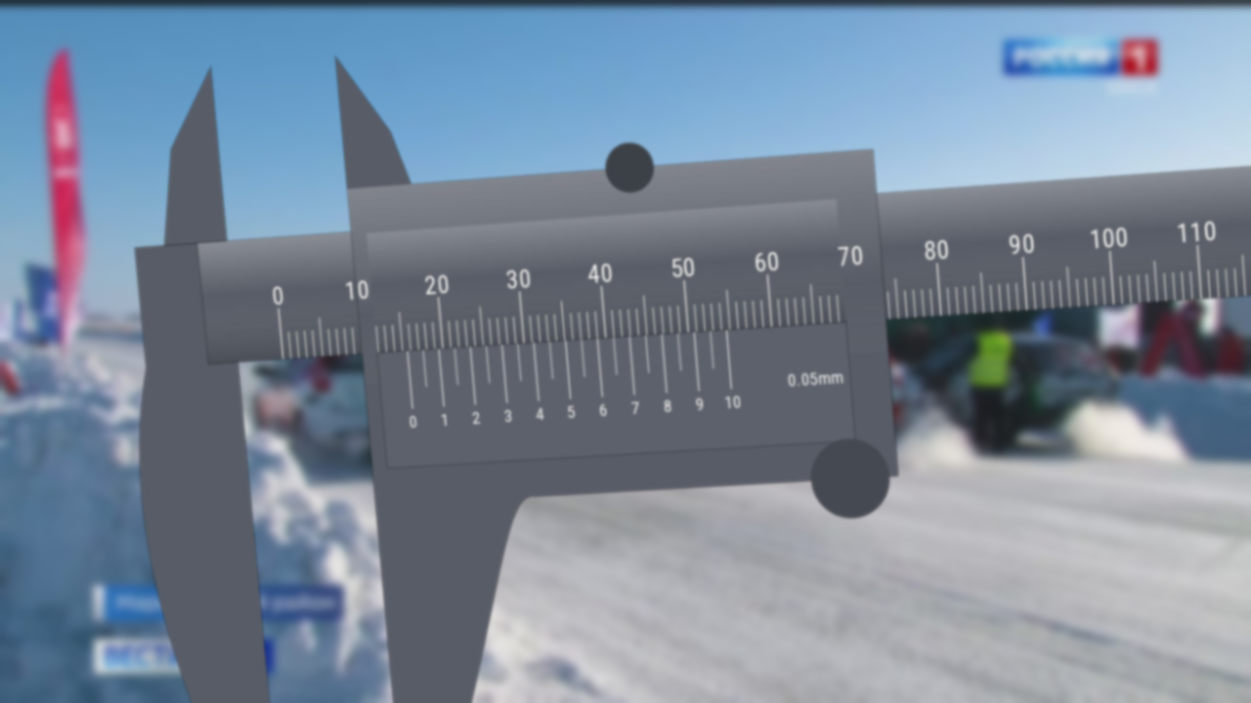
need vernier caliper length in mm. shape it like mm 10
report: mm 15.6
